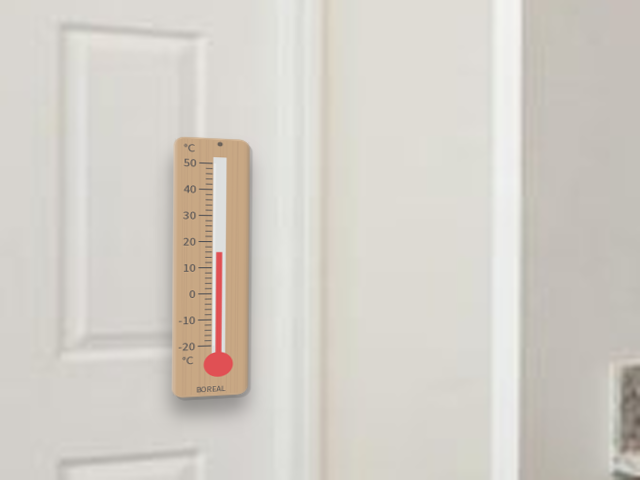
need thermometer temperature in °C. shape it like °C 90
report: °C 16
